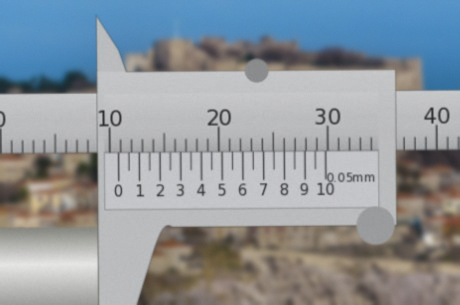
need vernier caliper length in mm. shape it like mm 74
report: mm 10.8
